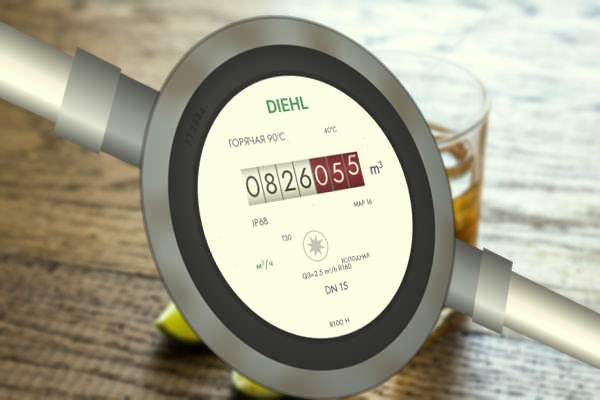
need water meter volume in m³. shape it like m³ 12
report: m³ 826.055
